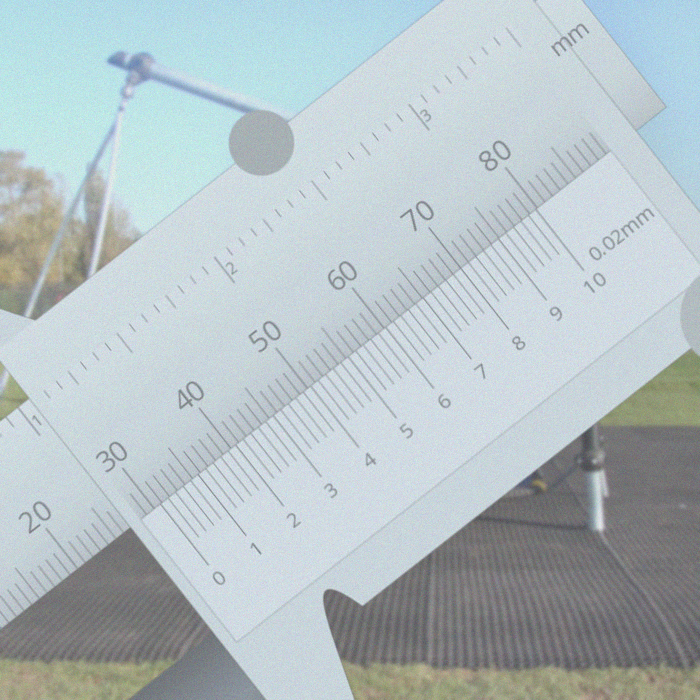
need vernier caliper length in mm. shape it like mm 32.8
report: mm 30.8
